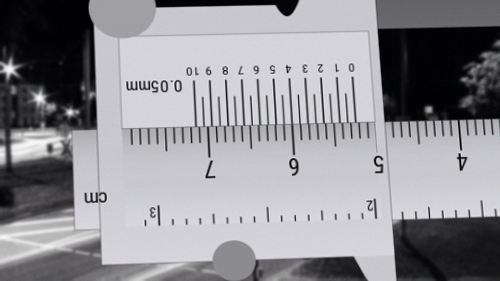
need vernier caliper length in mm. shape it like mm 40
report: mm 52.4
